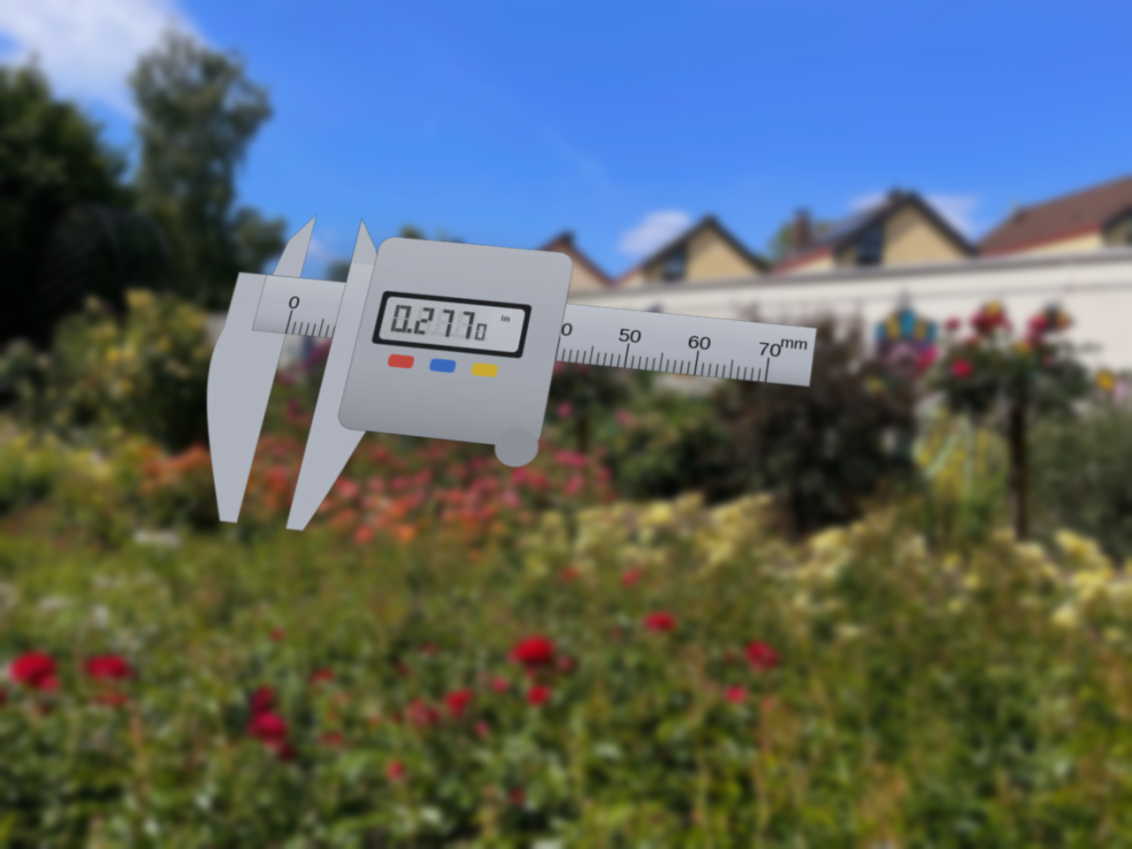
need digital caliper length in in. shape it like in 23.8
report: in 0.2770
